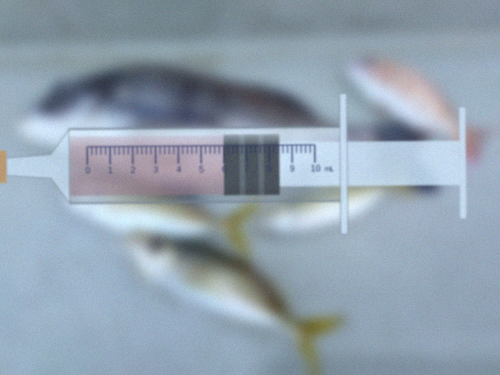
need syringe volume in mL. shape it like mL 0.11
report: mL 6
